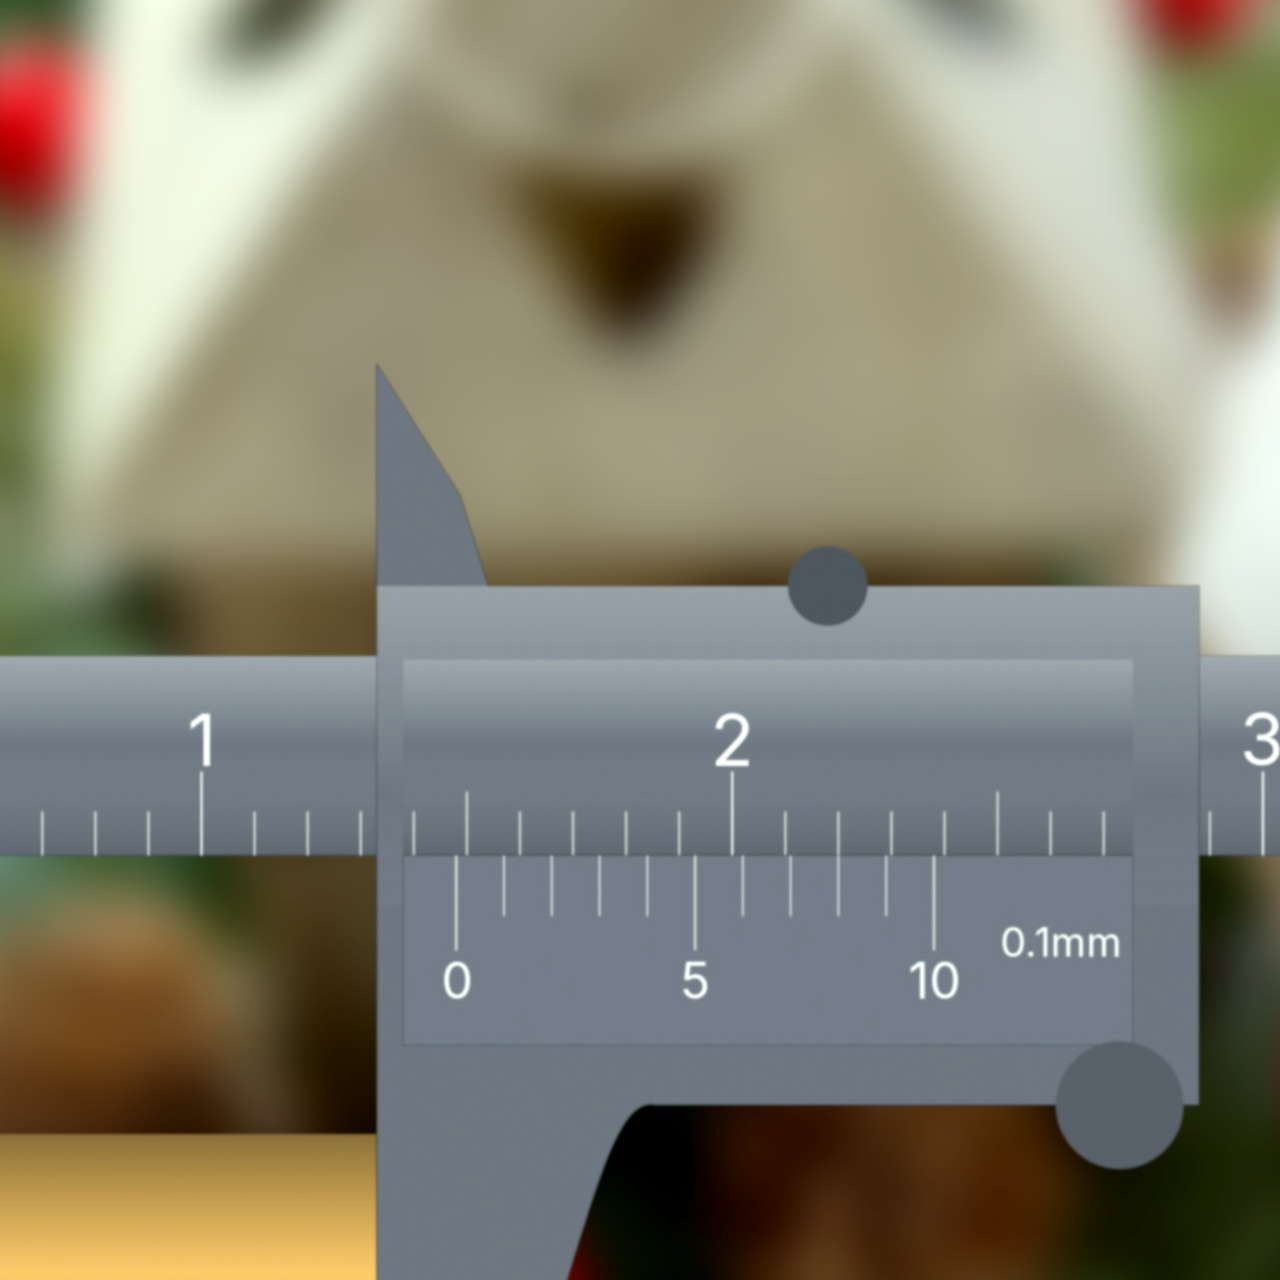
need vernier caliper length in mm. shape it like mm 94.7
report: mm 14.8
